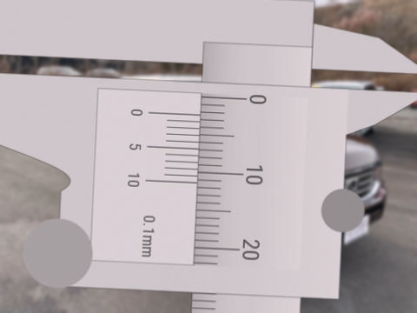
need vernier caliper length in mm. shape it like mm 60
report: mm 2.4
